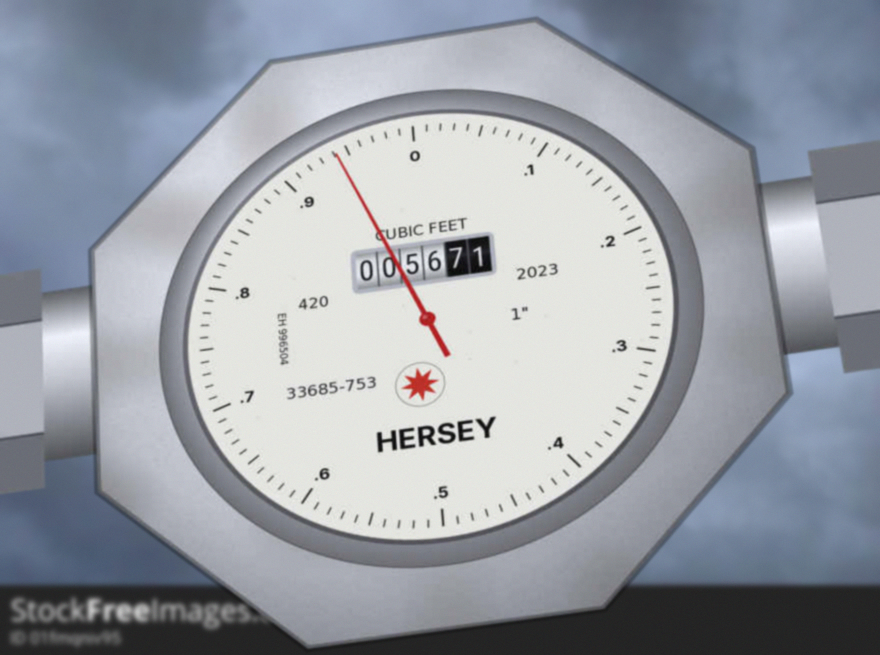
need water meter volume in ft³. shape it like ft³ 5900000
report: ft³ 5670.94
